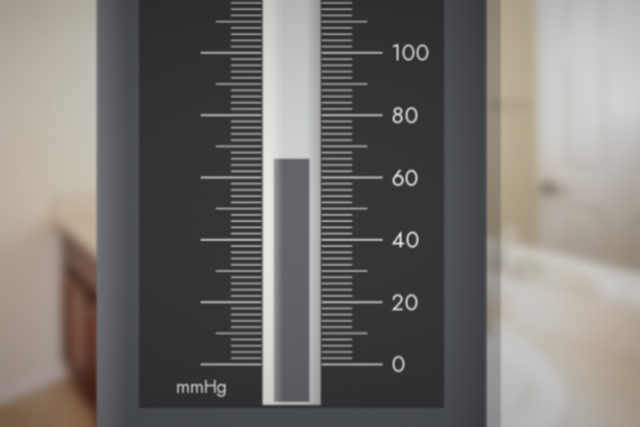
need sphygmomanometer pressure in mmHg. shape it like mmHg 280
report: mmHg 66
